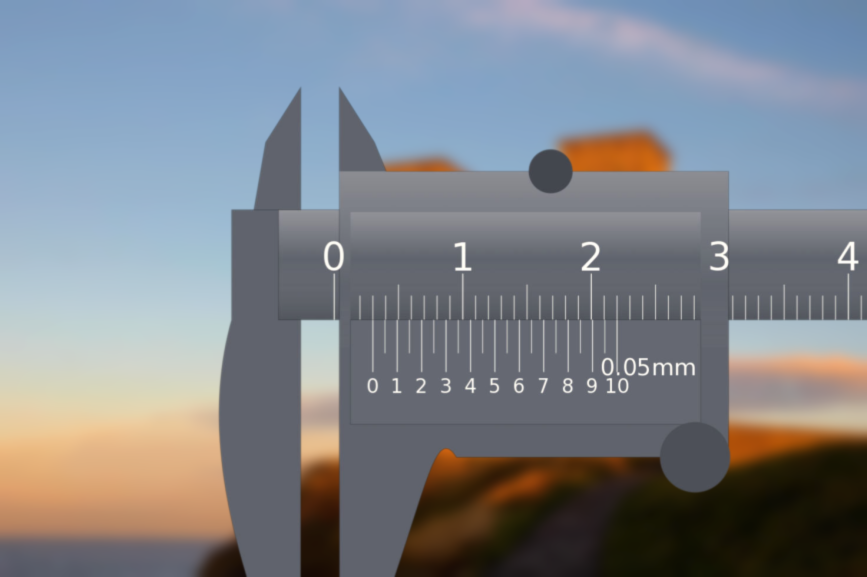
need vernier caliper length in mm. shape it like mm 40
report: mm 3.0
